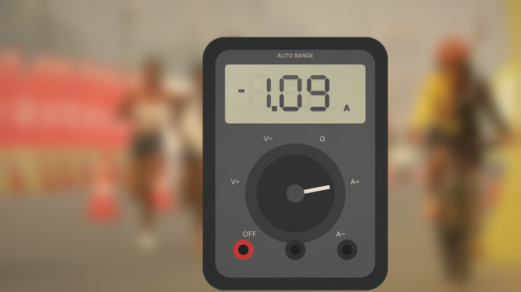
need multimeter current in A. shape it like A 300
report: A -1.09
